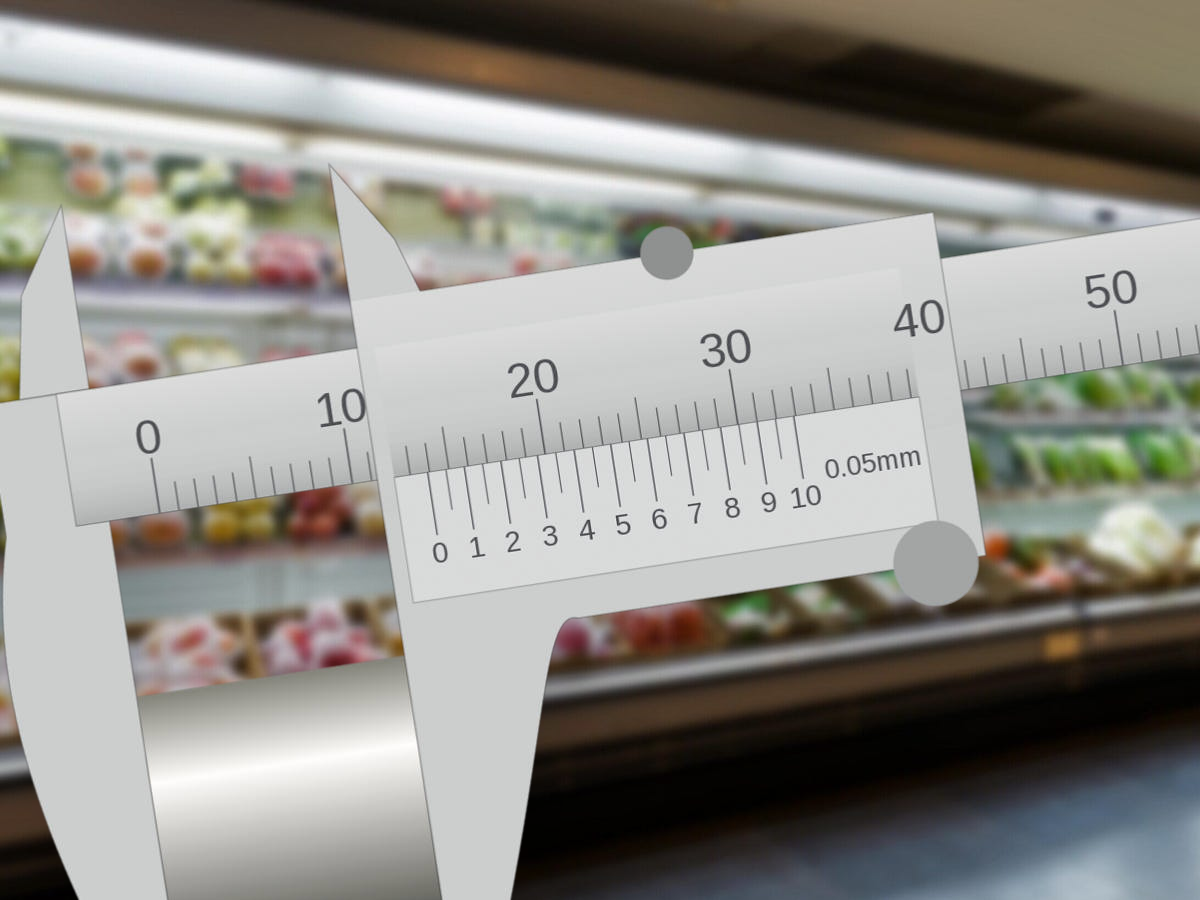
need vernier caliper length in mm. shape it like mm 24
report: mm 13.9
